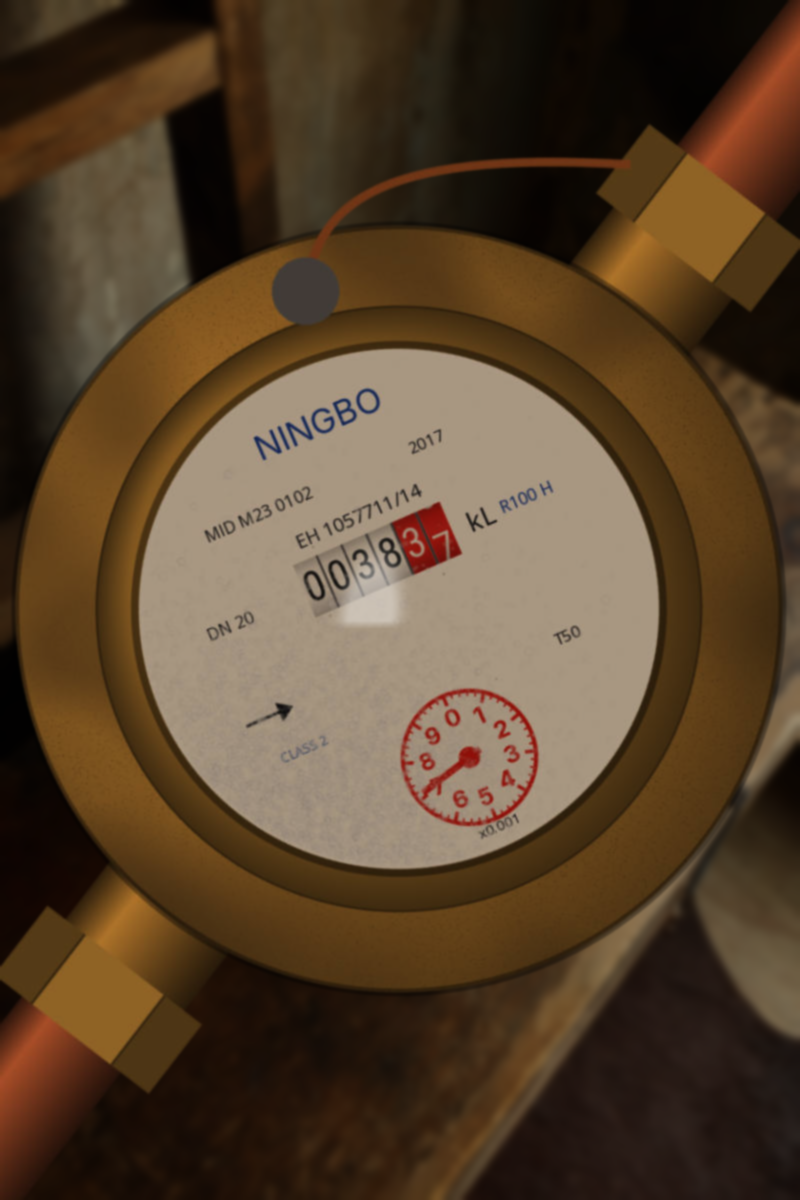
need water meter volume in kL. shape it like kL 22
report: kL 38.367
